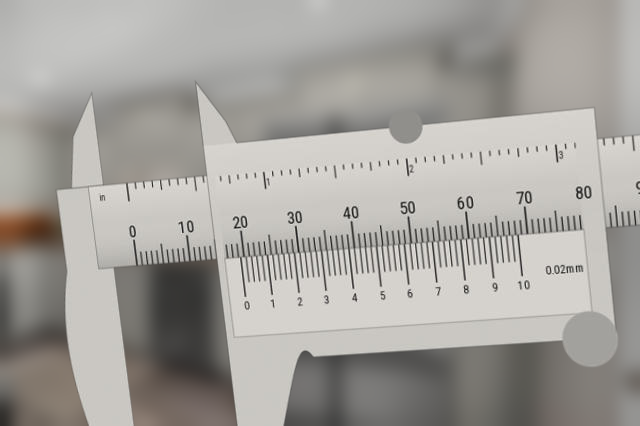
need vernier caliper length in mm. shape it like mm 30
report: mm 19.4
